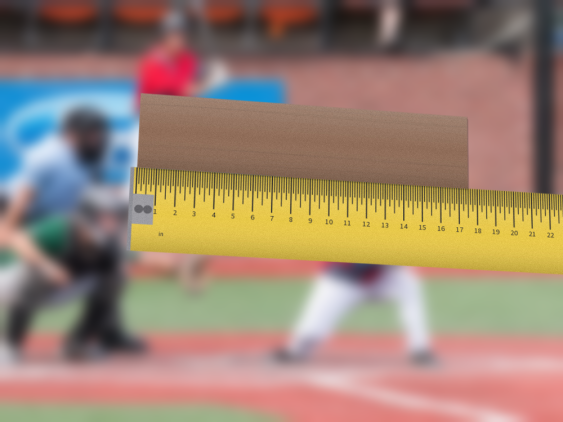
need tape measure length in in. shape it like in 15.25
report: in 17.5
